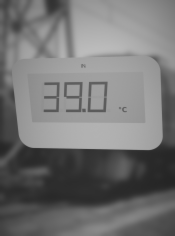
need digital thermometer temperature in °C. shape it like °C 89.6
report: °C 39.0
